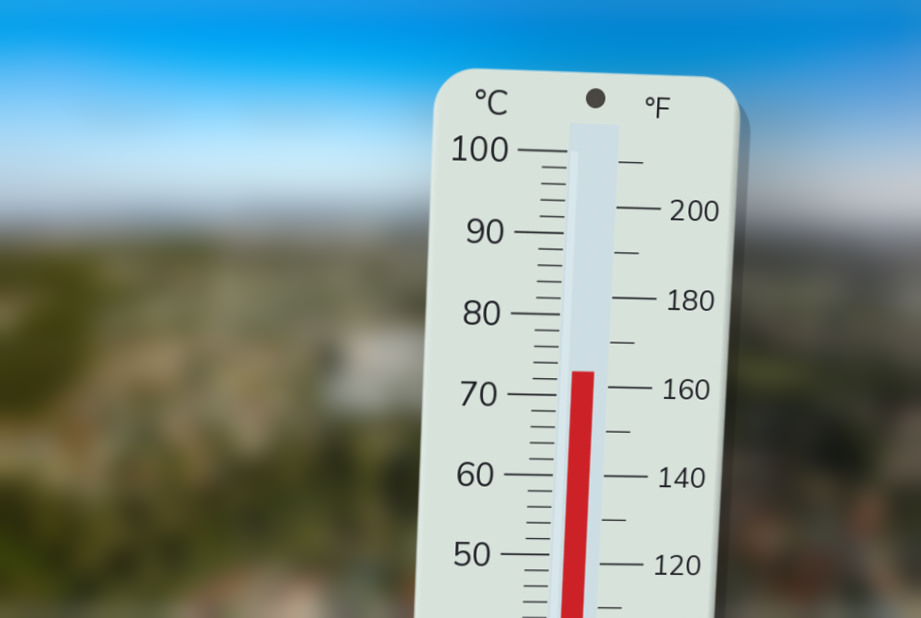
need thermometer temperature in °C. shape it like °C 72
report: °C 73
